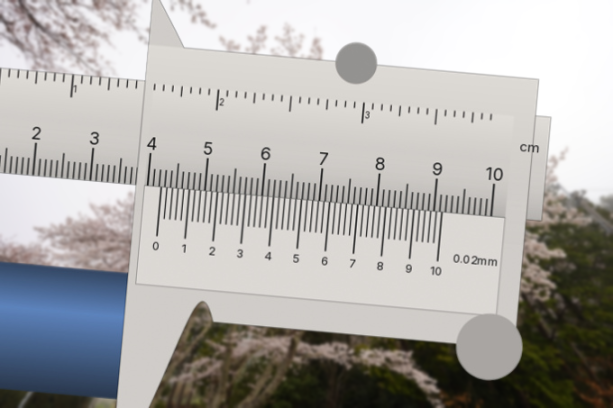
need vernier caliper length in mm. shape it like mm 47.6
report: mm 42.4
